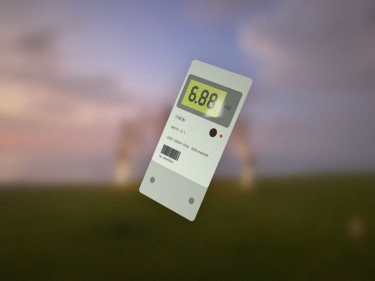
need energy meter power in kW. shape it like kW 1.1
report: kW 6.88
